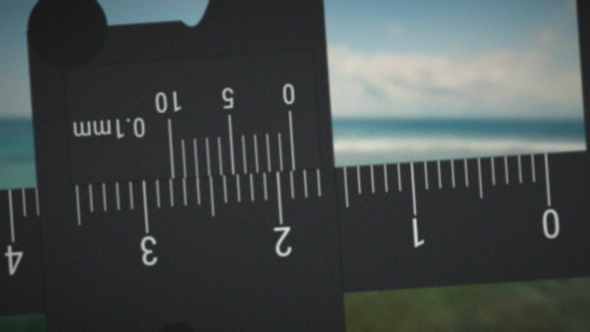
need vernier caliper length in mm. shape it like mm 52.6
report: mm 18.8
